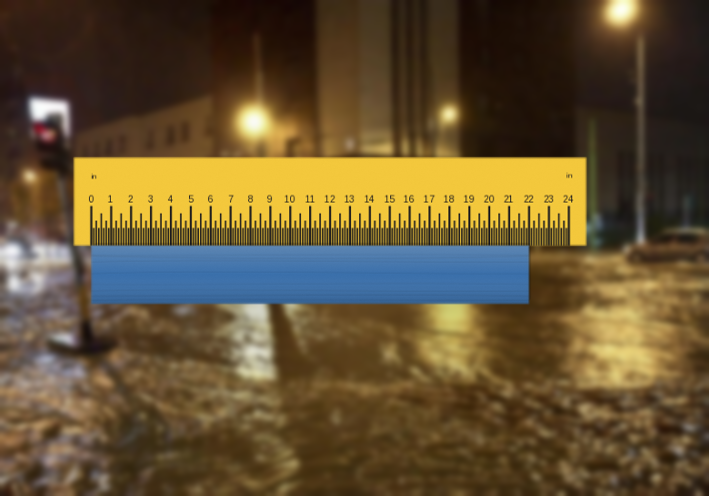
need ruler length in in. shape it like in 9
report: in 22
